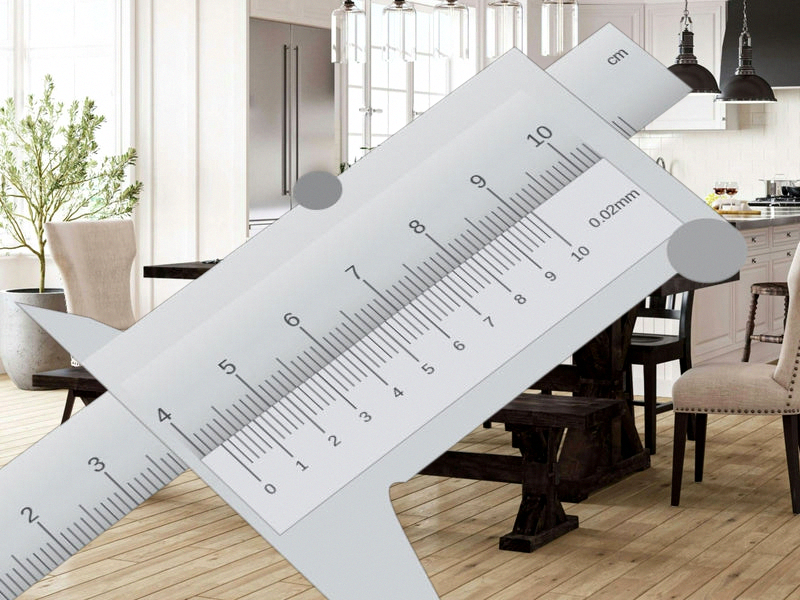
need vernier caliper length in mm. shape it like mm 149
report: mm 42.4
